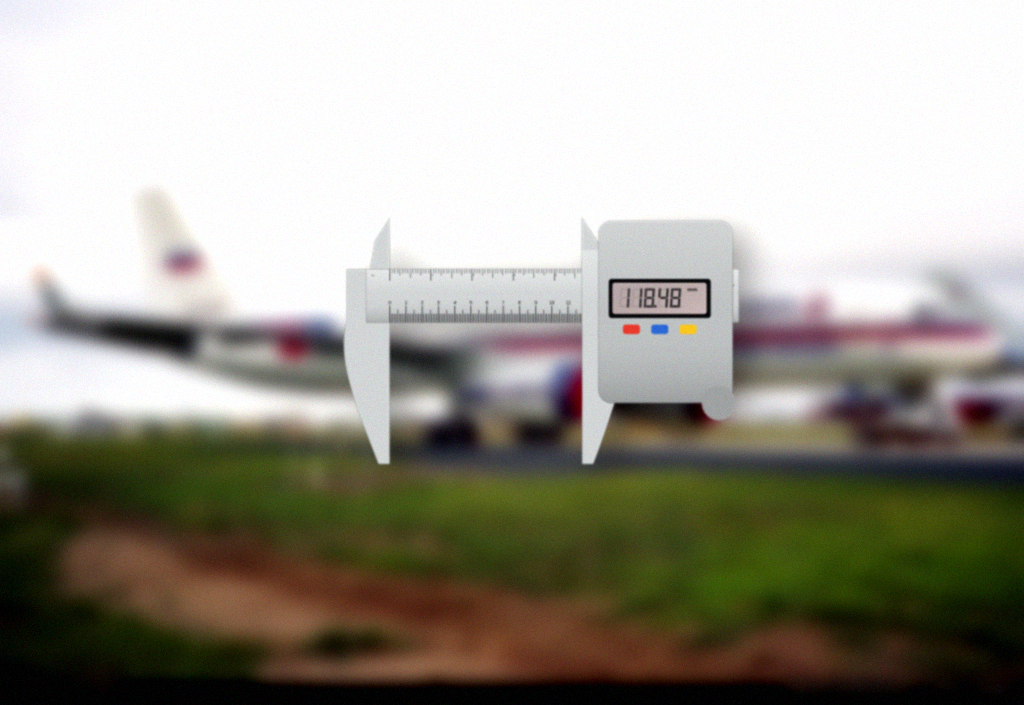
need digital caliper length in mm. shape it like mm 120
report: mm 118.48
